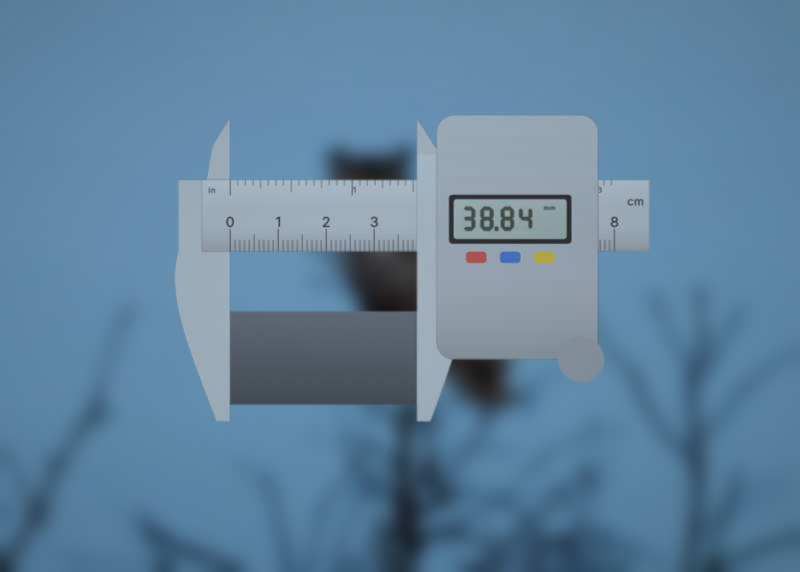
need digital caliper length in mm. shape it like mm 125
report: mm 38.84
